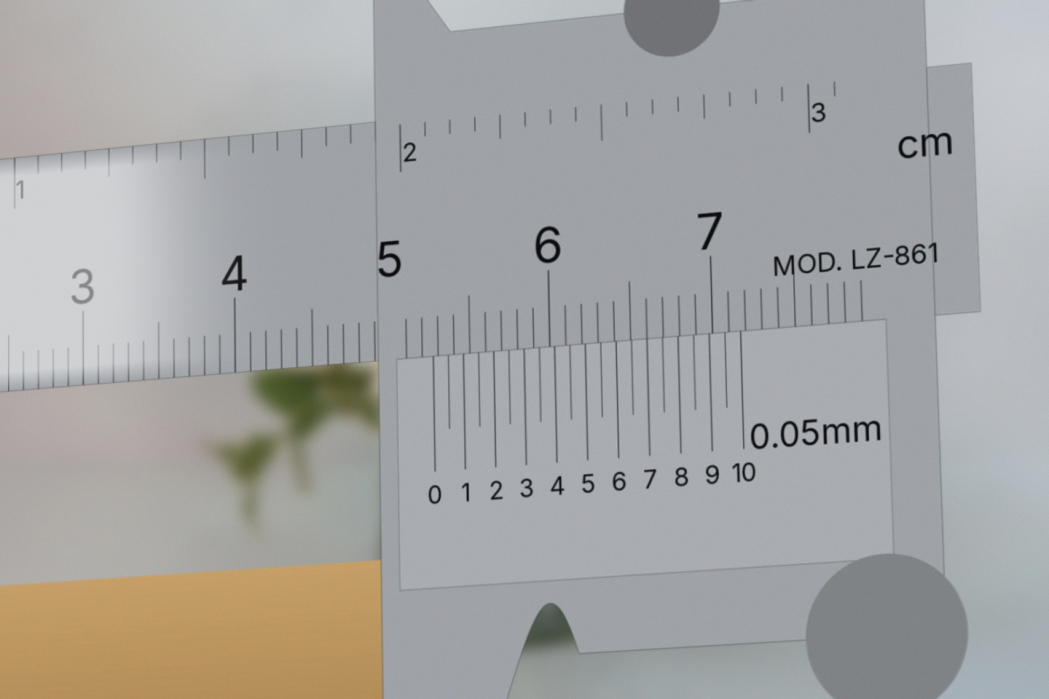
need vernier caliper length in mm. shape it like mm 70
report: mm 52.7
